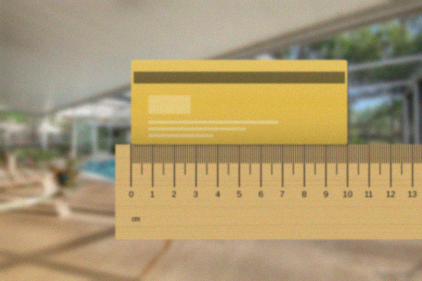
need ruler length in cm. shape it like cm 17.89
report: cm 10
